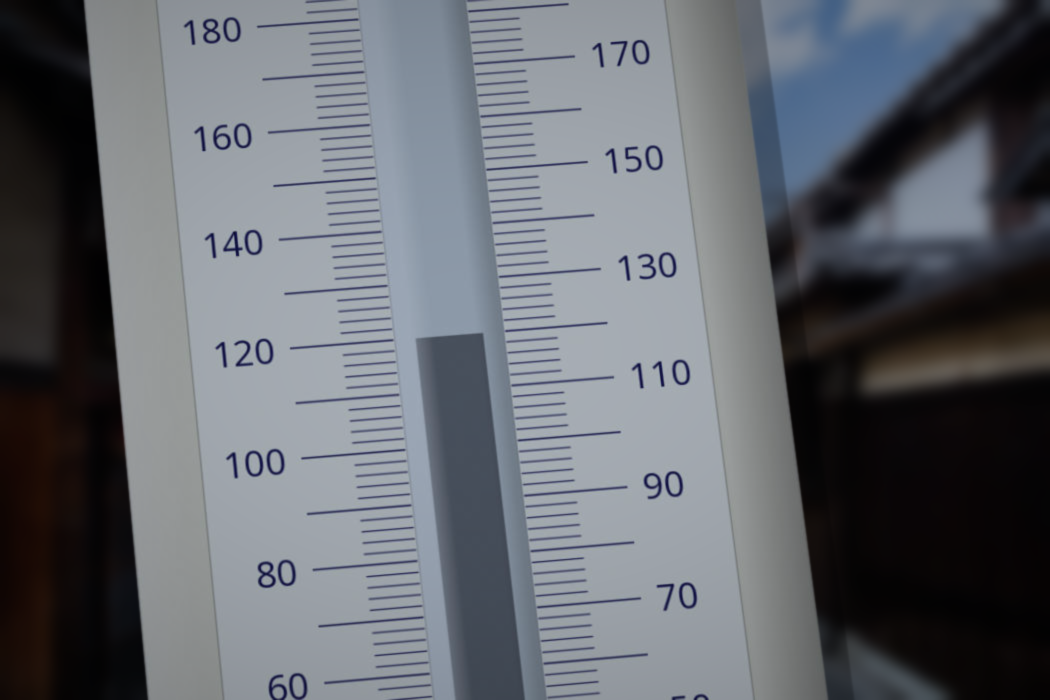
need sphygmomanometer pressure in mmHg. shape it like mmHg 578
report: mmHg 120
